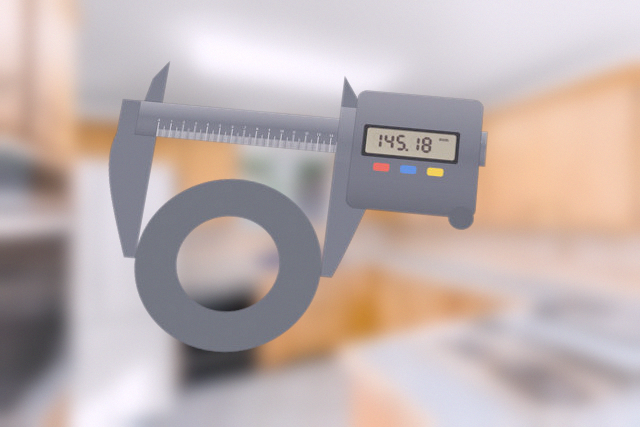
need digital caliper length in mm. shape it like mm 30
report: mm 145.18
